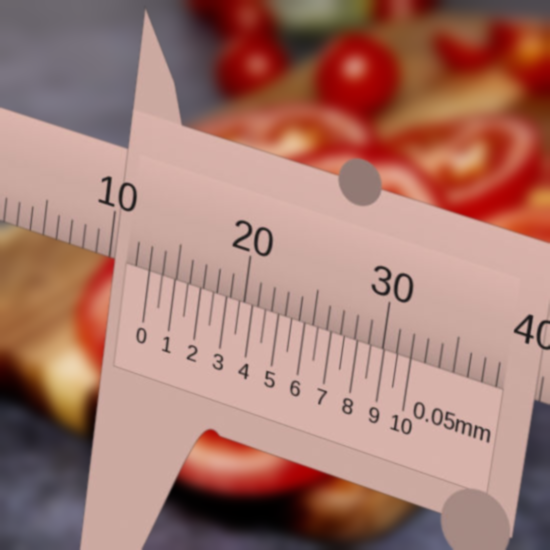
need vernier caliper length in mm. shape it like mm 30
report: mm 13.0
